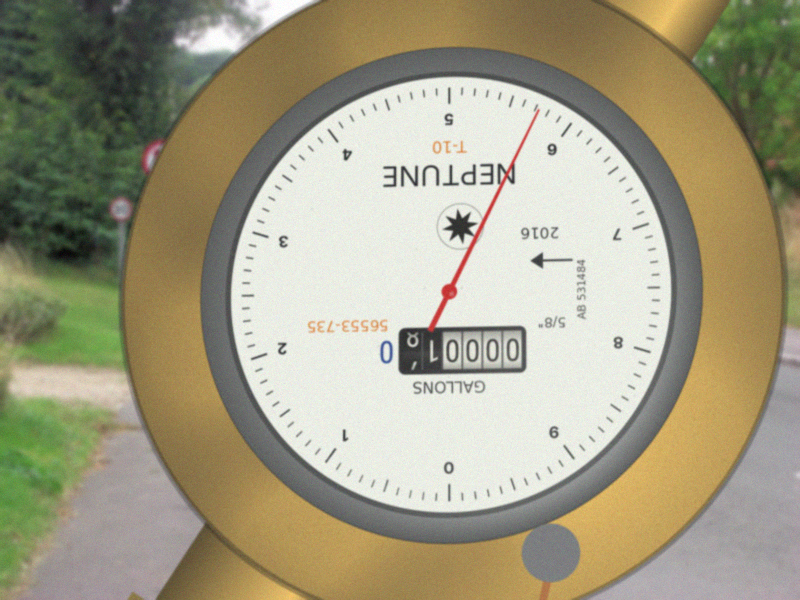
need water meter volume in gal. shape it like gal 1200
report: gal 175.7
